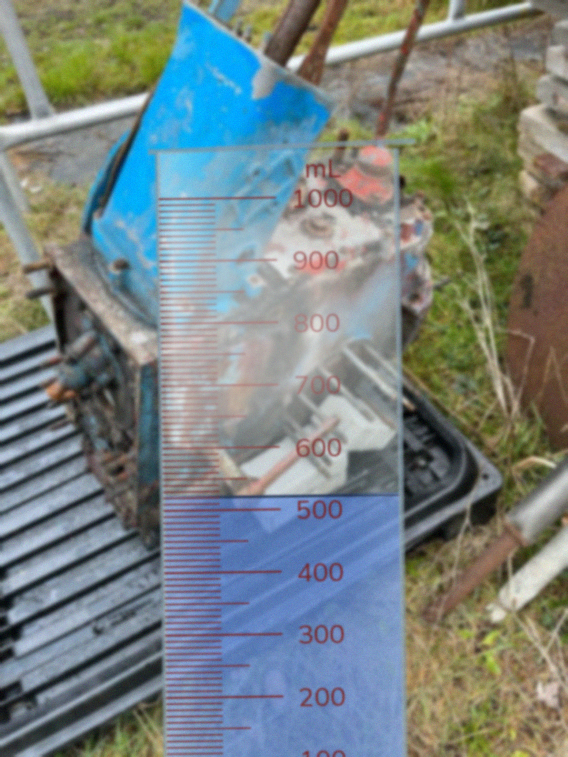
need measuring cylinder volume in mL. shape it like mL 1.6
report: mL 520
